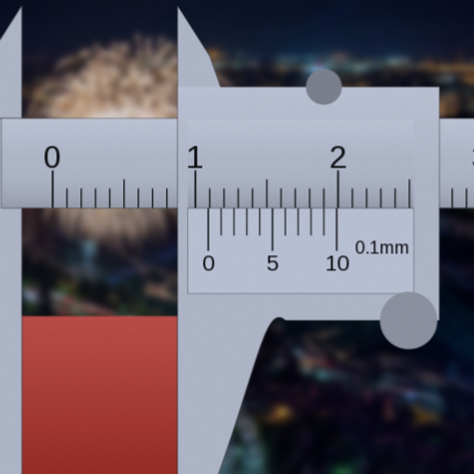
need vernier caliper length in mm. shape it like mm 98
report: mm 10.9
